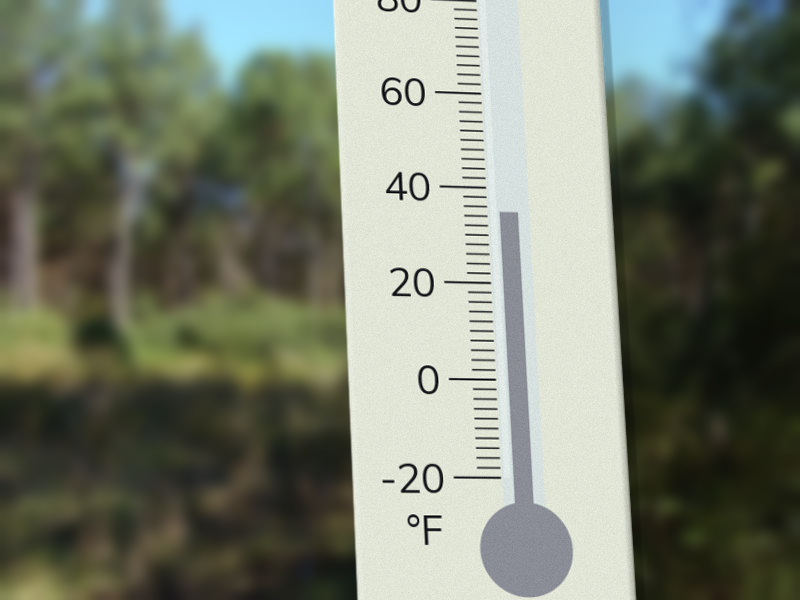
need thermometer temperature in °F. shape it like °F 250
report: °F 35
